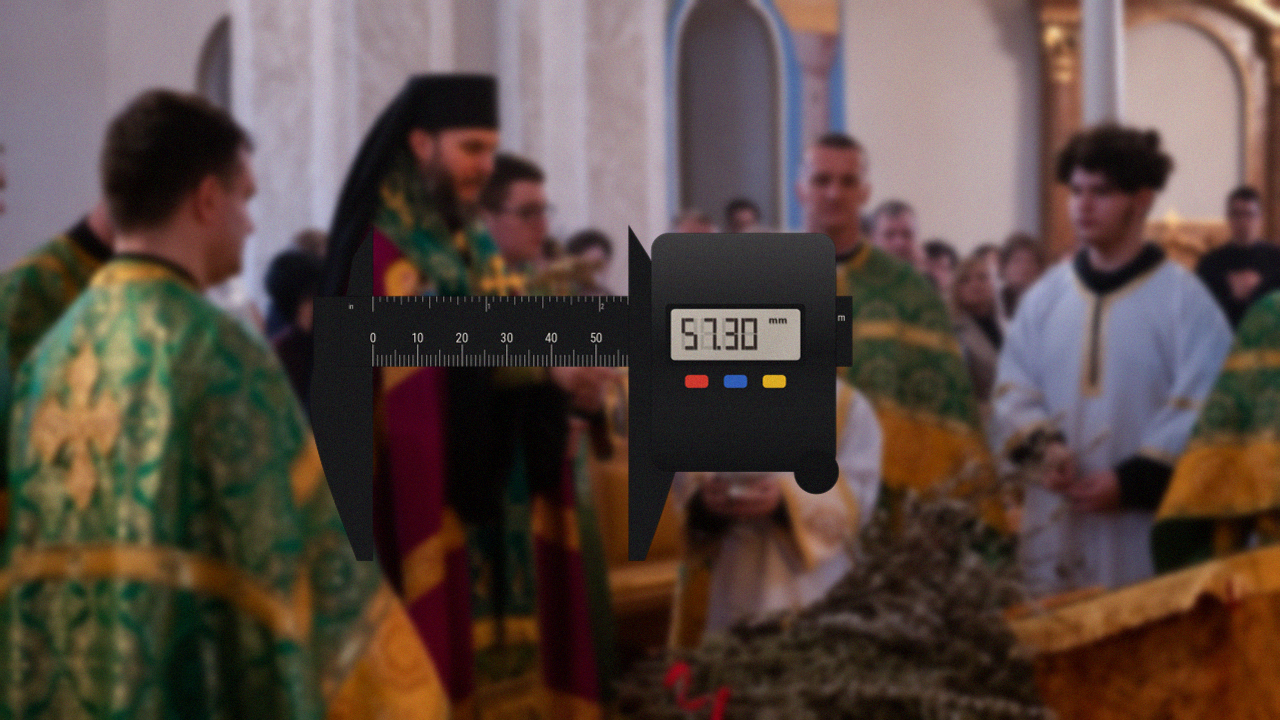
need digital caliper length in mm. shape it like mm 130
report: mm 57.30
